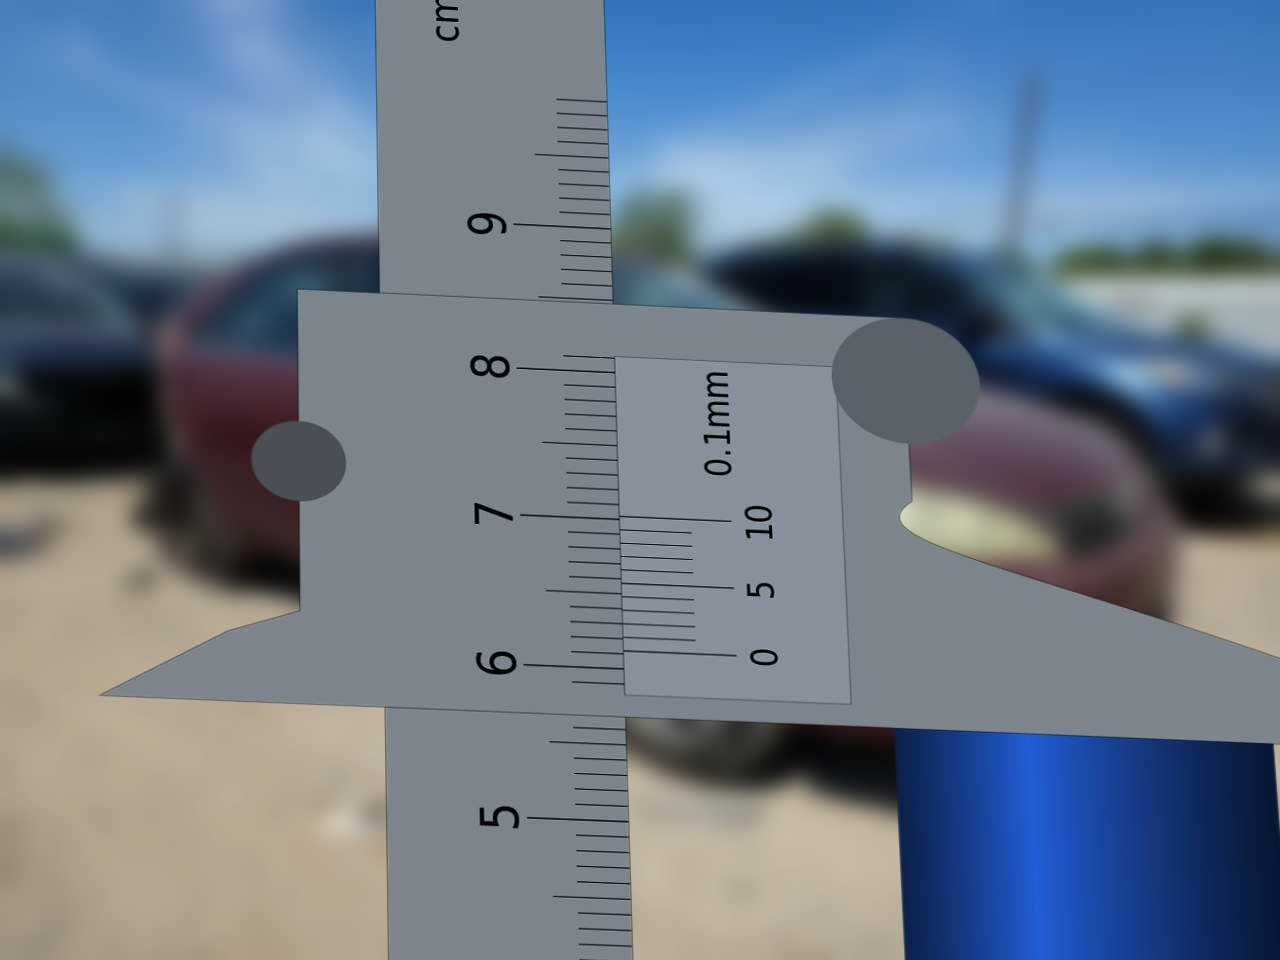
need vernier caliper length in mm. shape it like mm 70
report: mm 61.2
